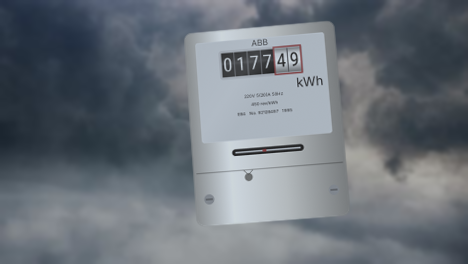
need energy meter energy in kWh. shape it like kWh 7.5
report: kWh 177.49
